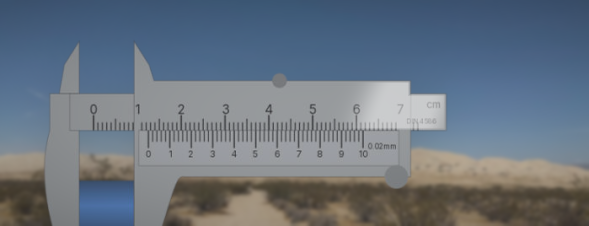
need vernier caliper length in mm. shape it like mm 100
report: mm 12.5
